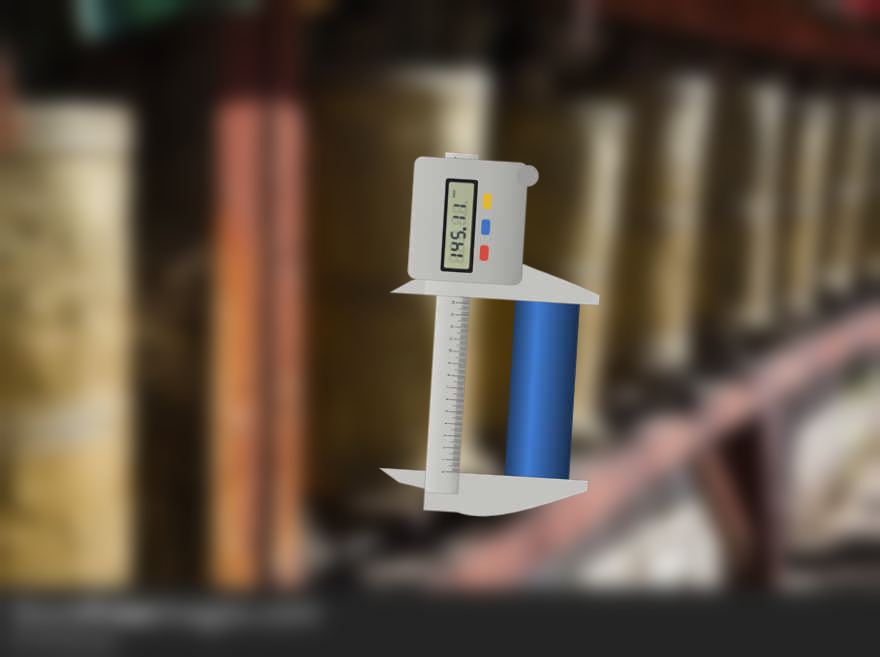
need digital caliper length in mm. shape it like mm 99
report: mm 145.11
